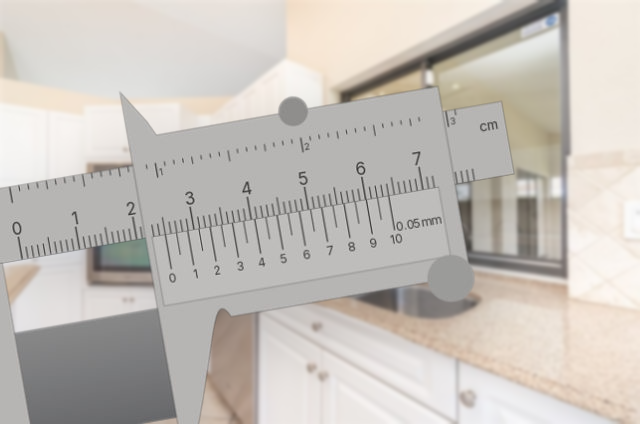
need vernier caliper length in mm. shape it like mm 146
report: mm 25.0
